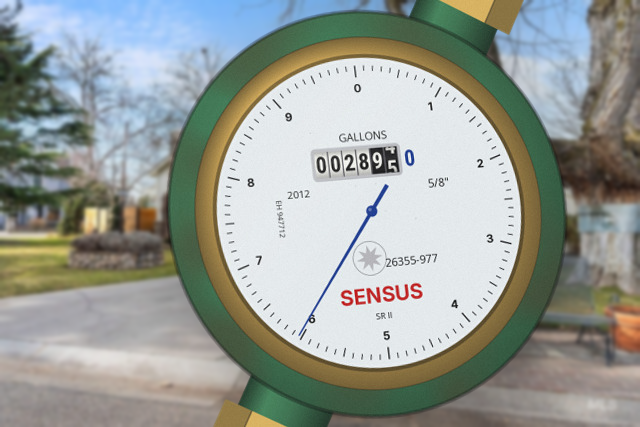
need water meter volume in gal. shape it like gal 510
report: gal 28946.0
